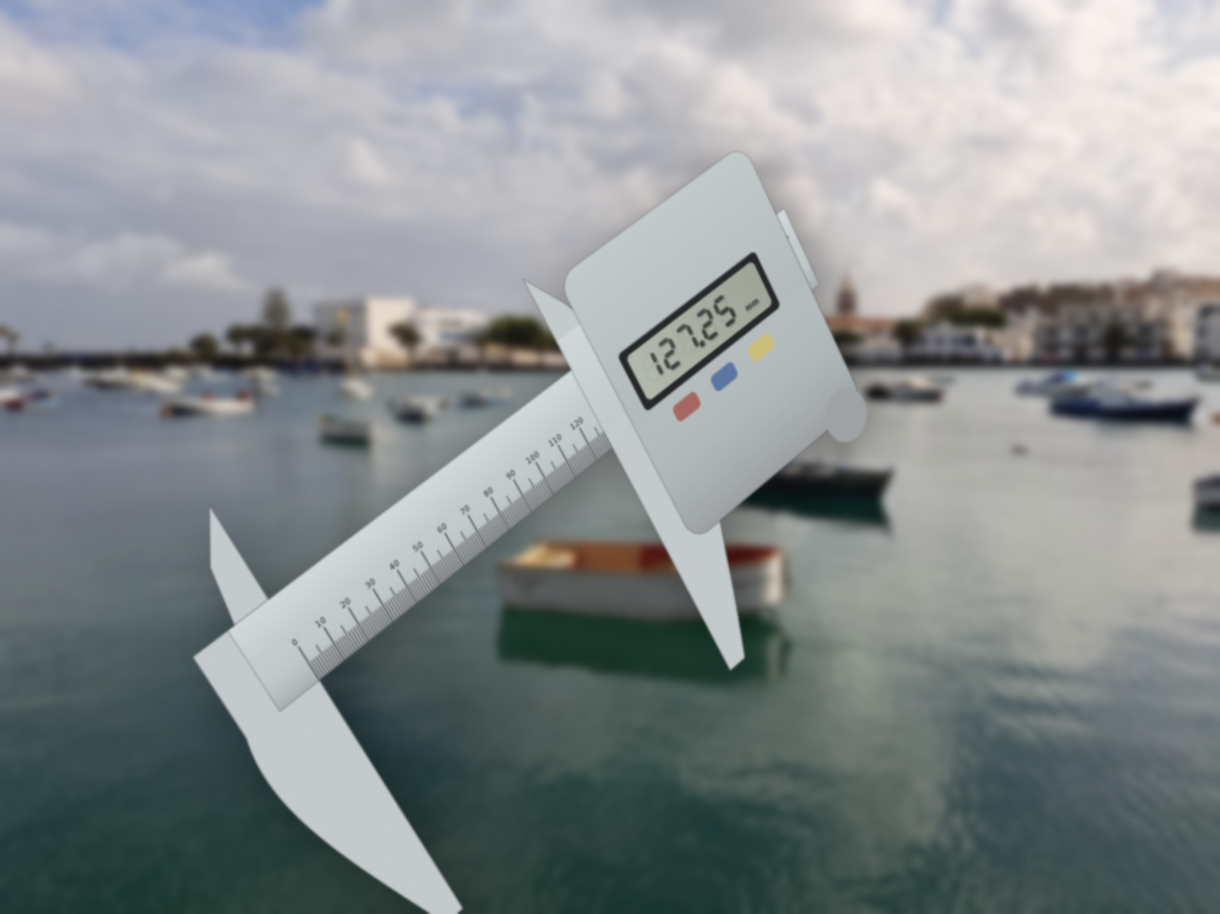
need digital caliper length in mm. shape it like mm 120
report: mm 127.25
